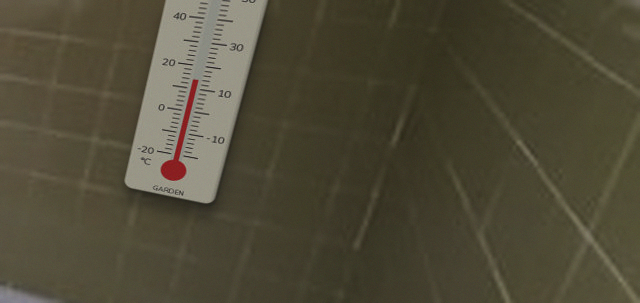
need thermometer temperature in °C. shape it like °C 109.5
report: °C 14
